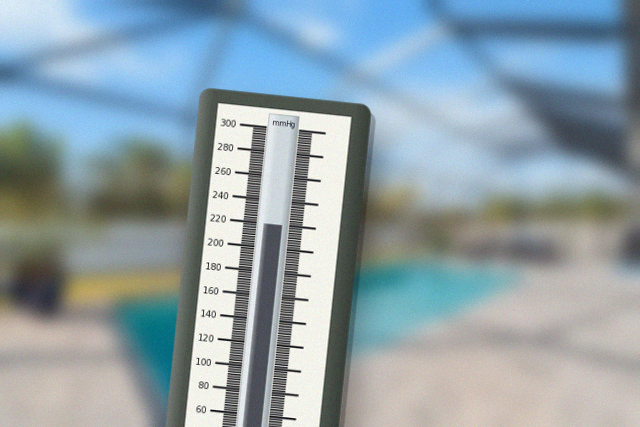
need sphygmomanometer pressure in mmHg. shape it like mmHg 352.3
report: mmHg 220
